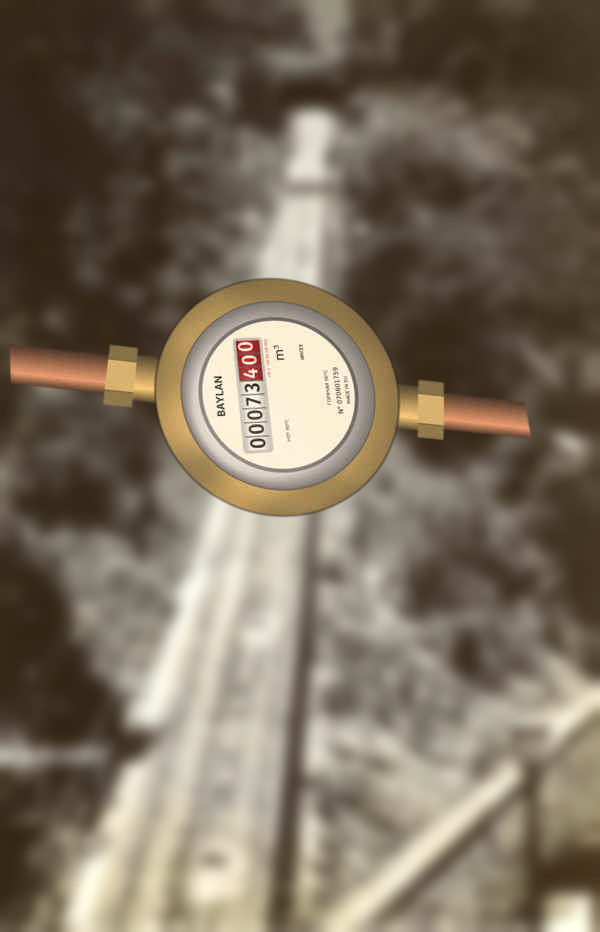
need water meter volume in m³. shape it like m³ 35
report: m³ 73.400
